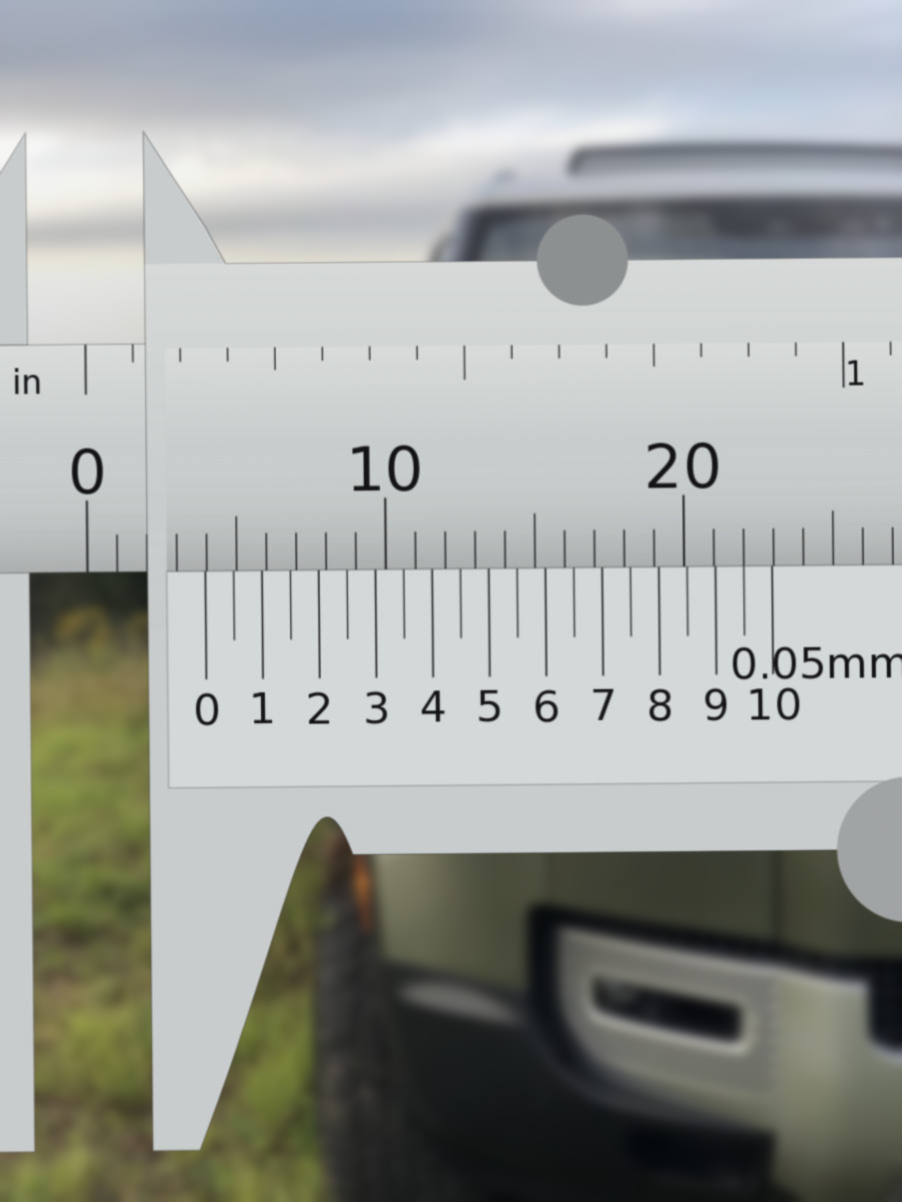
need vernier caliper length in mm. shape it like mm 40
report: mm 3.95
